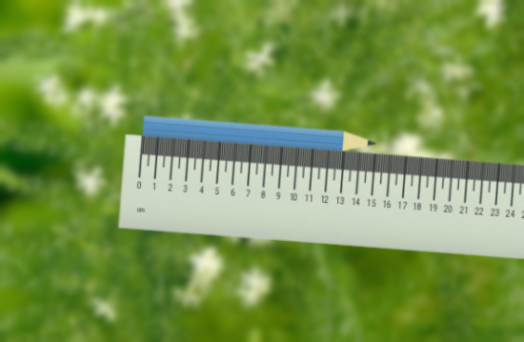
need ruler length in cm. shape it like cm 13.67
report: cm 15
